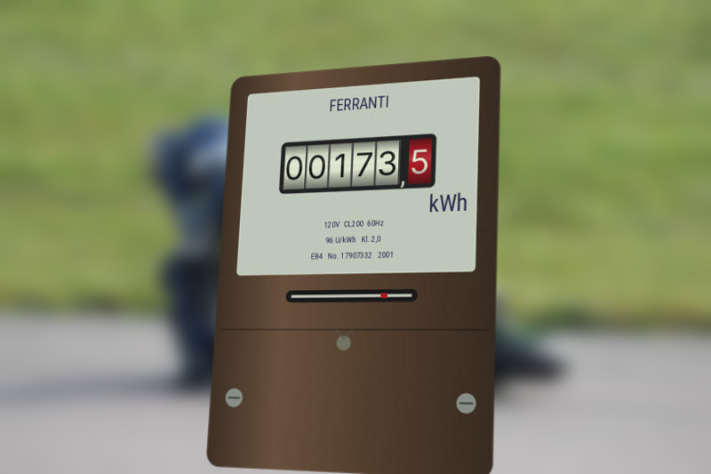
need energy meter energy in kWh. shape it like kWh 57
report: kWh 173.5
